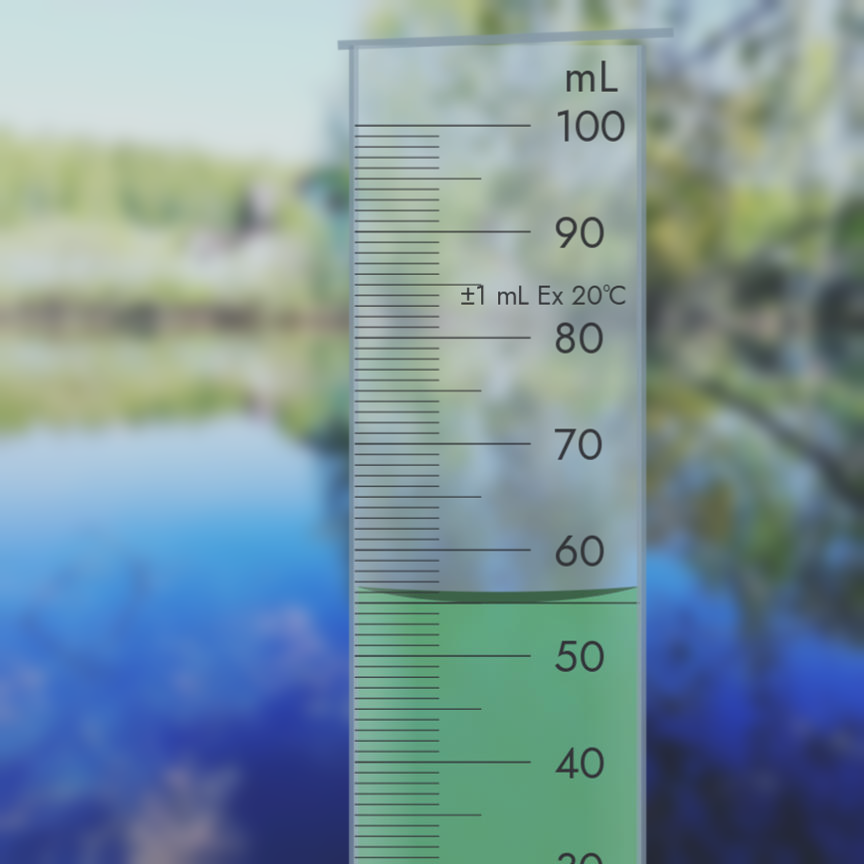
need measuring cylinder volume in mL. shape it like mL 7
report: mL 55
